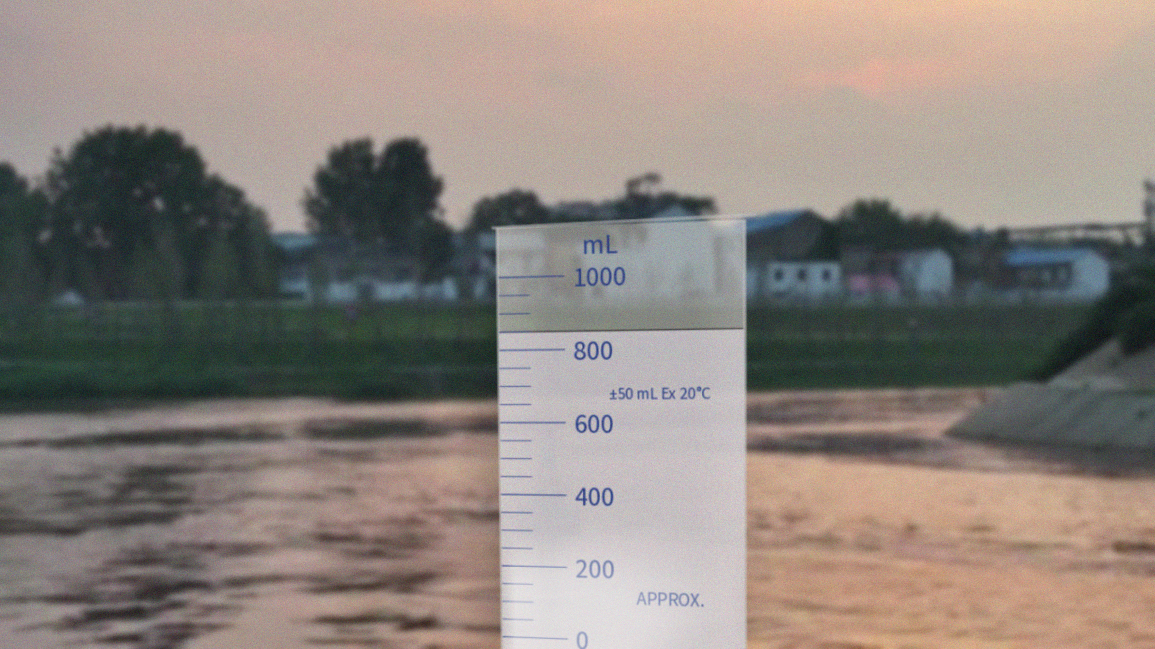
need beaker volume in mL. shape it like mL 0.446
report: mL 850
